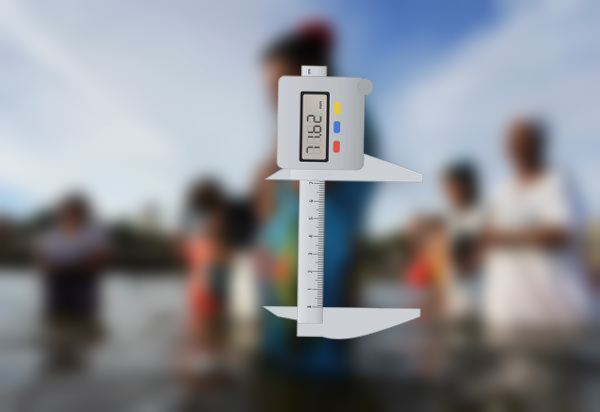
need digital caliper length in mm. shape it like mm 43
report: mm 71.62
